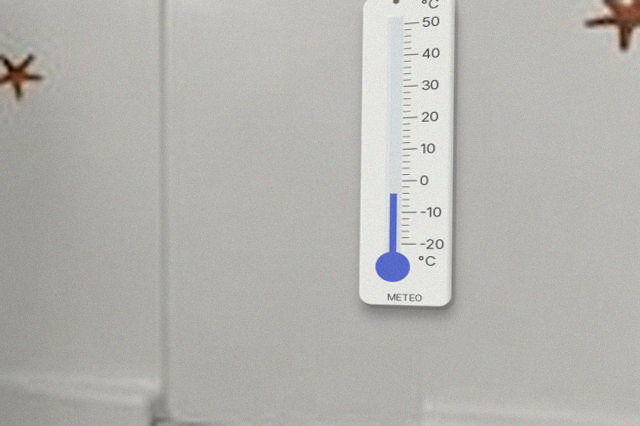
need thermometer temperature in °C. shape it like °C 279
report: °C -4
